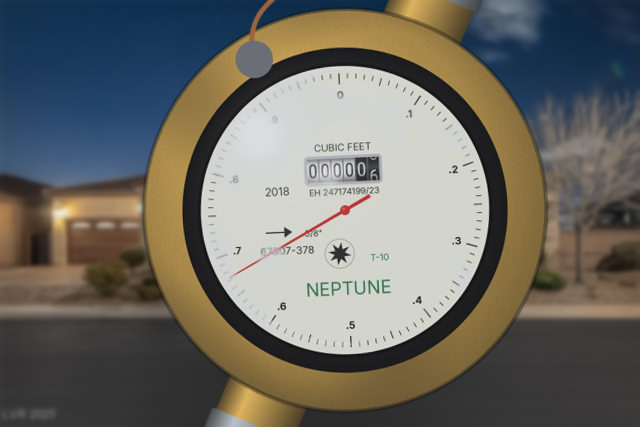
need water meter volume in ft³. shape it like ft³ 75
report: ft³ 5.67
